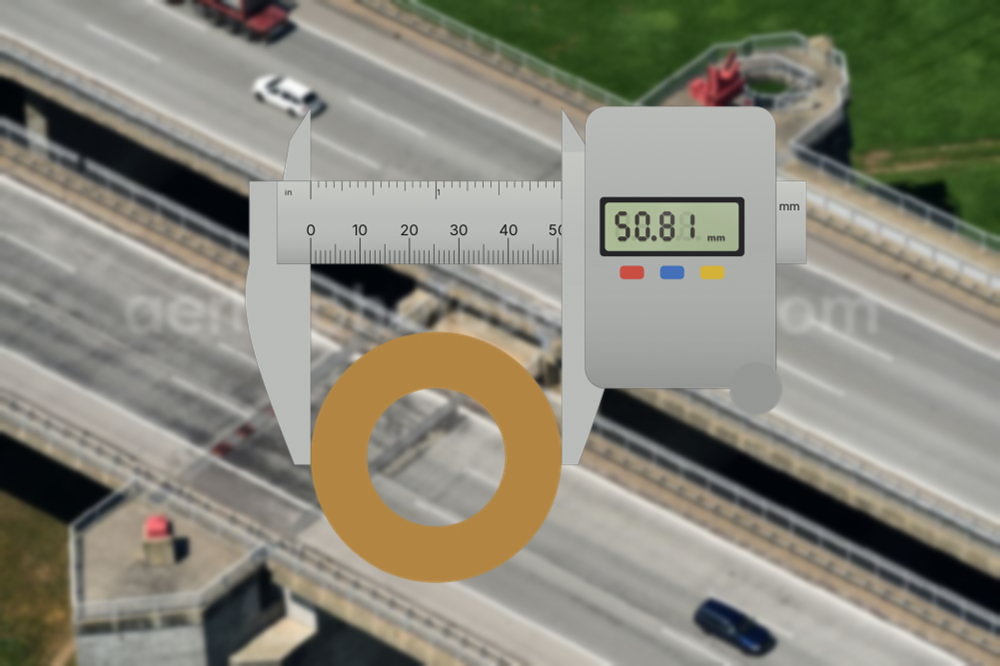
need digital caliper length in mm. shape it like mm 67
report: mm 50.81
